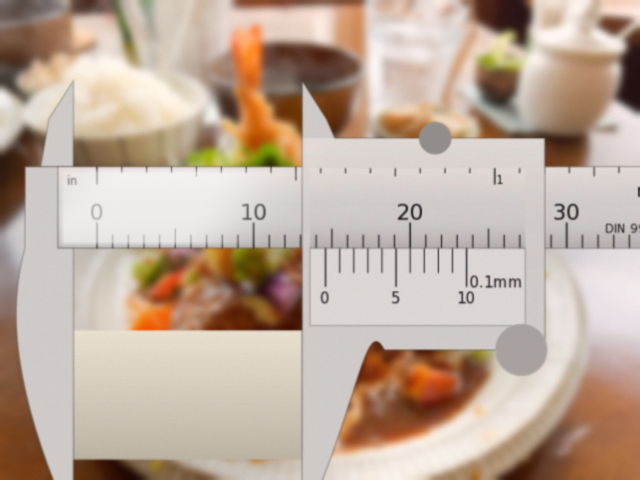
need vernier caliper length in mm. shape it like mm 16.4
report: mm 14.6
